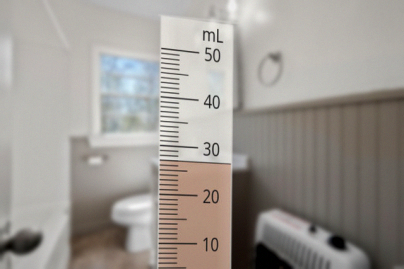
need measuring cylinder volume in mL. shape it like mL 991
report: mL 27
